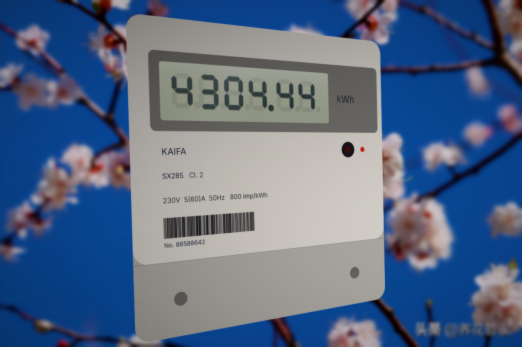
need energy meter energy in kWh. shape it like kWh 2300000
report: kWh 4304.44
